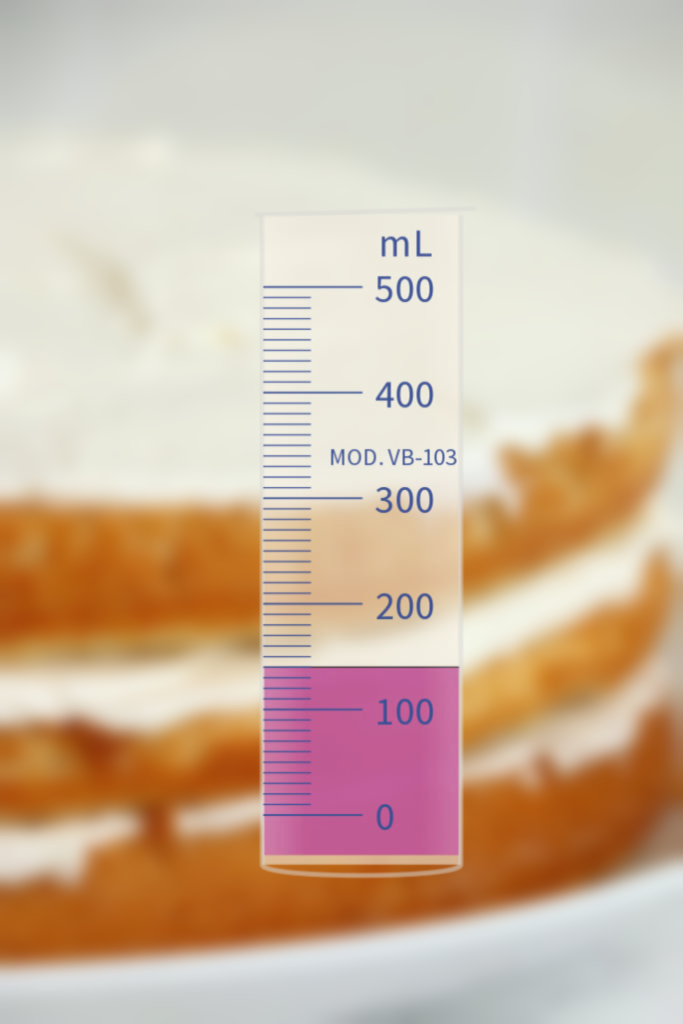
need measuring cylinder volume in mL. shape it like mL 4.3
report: mL 140
